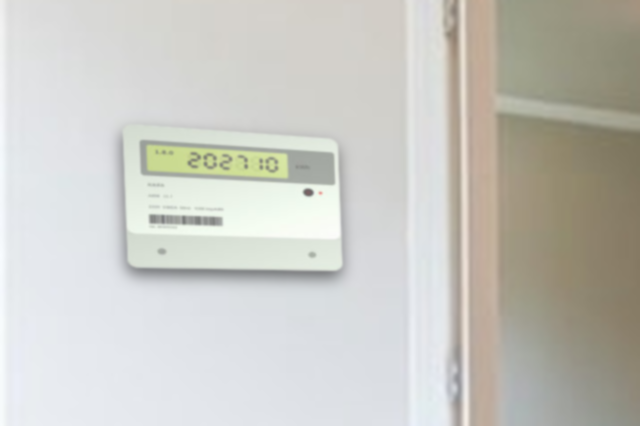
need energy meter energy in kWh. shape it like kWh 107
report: kWh 202710
